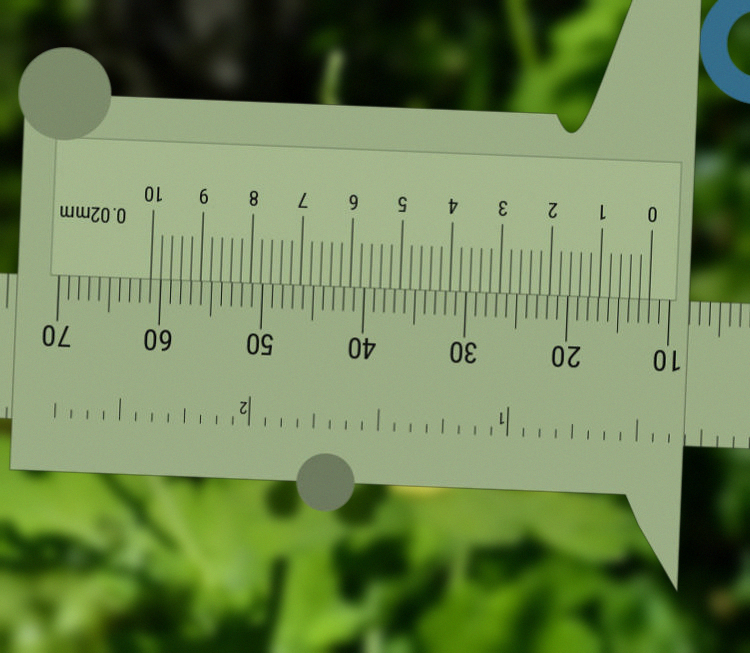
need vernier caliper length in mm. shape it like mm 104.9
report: mm 12.0
